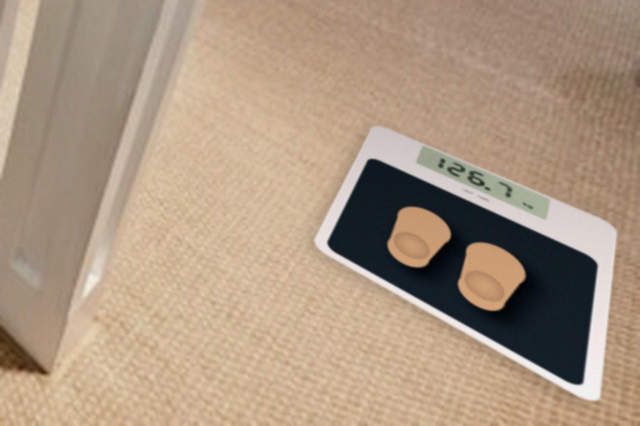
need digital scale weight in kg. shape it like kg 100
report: kg 126.7
